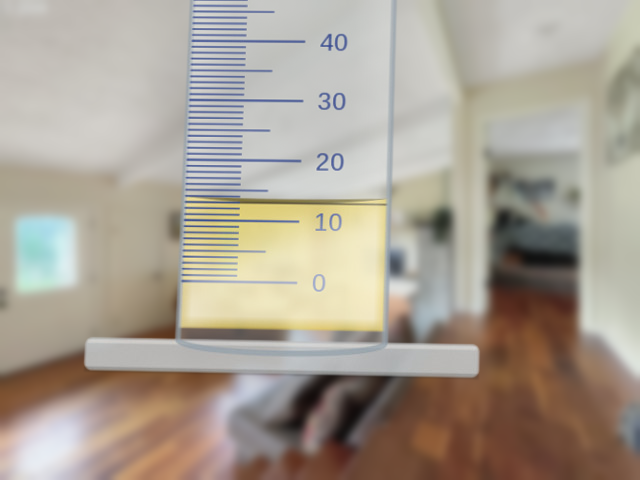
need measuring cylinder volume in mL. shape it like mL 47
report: mL 13
